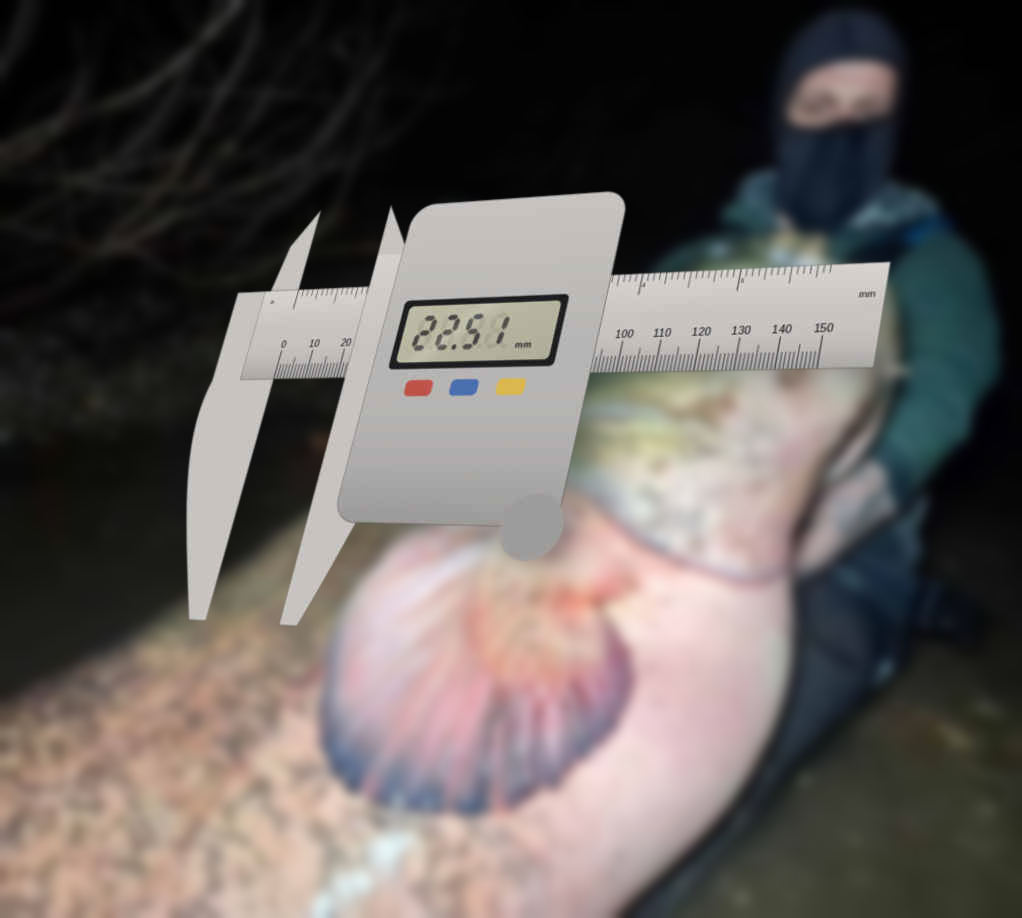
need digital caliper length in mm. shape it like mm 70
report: mm 22.51
